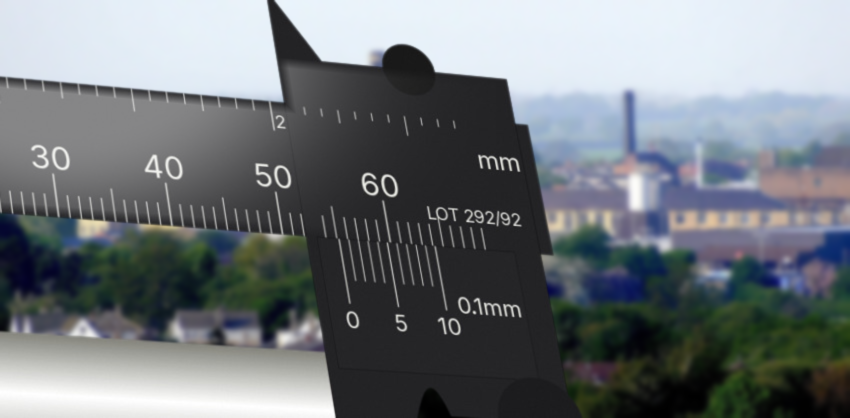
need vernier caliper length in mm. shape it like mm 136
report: mm 55.2
